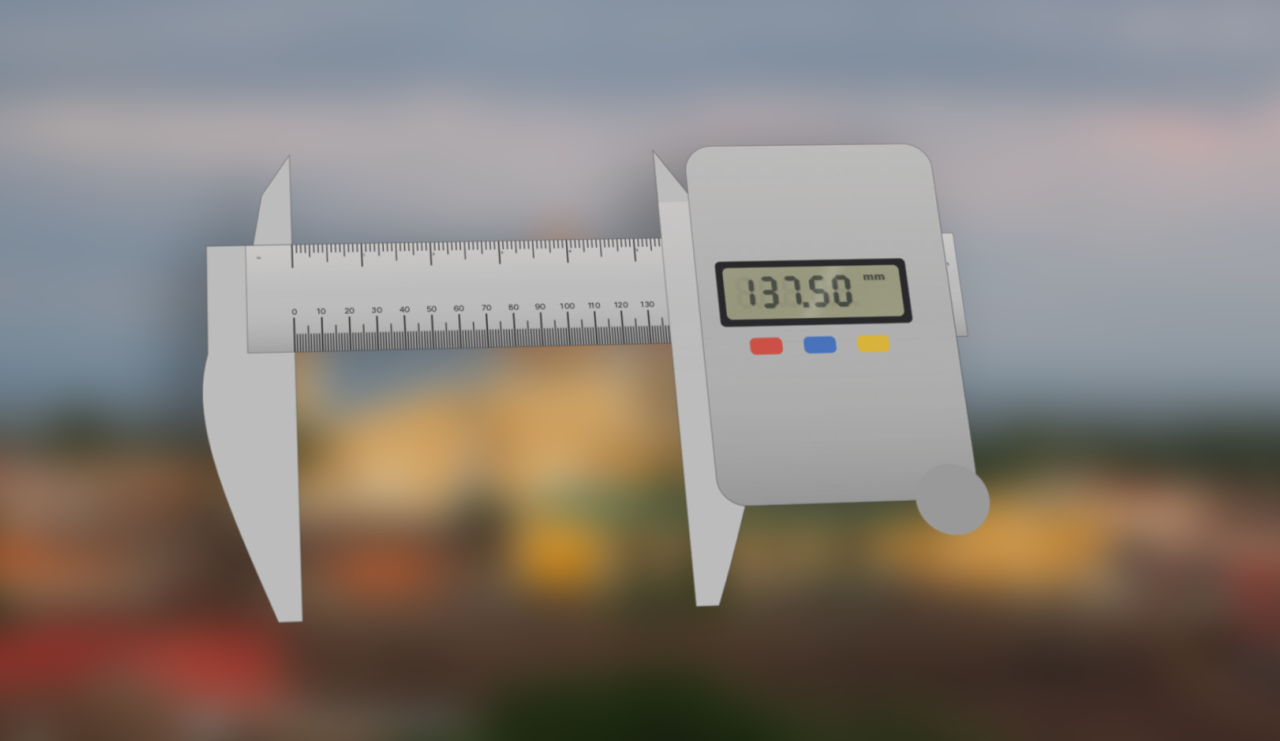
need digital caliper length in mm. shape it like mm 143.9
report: mm 137.50
